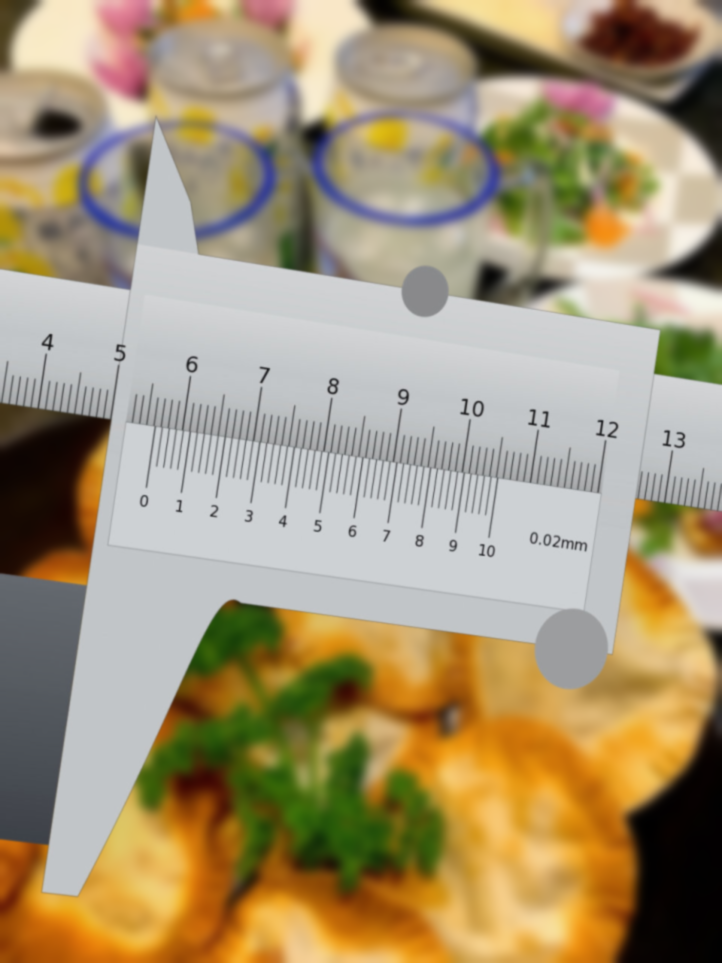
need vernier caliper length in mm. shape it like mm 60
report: mm 56.2
